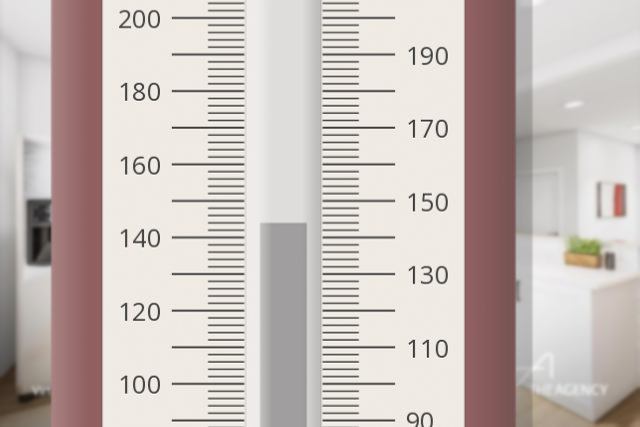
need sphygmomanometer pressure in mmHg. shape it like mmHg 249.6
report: mmHg 144
